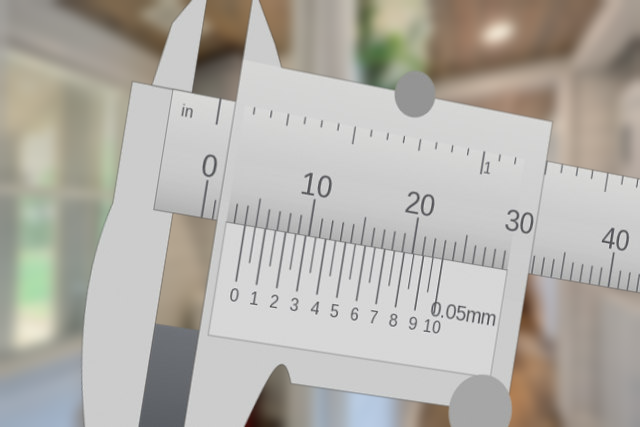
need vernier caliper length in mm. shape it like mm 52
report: mm 4.0
